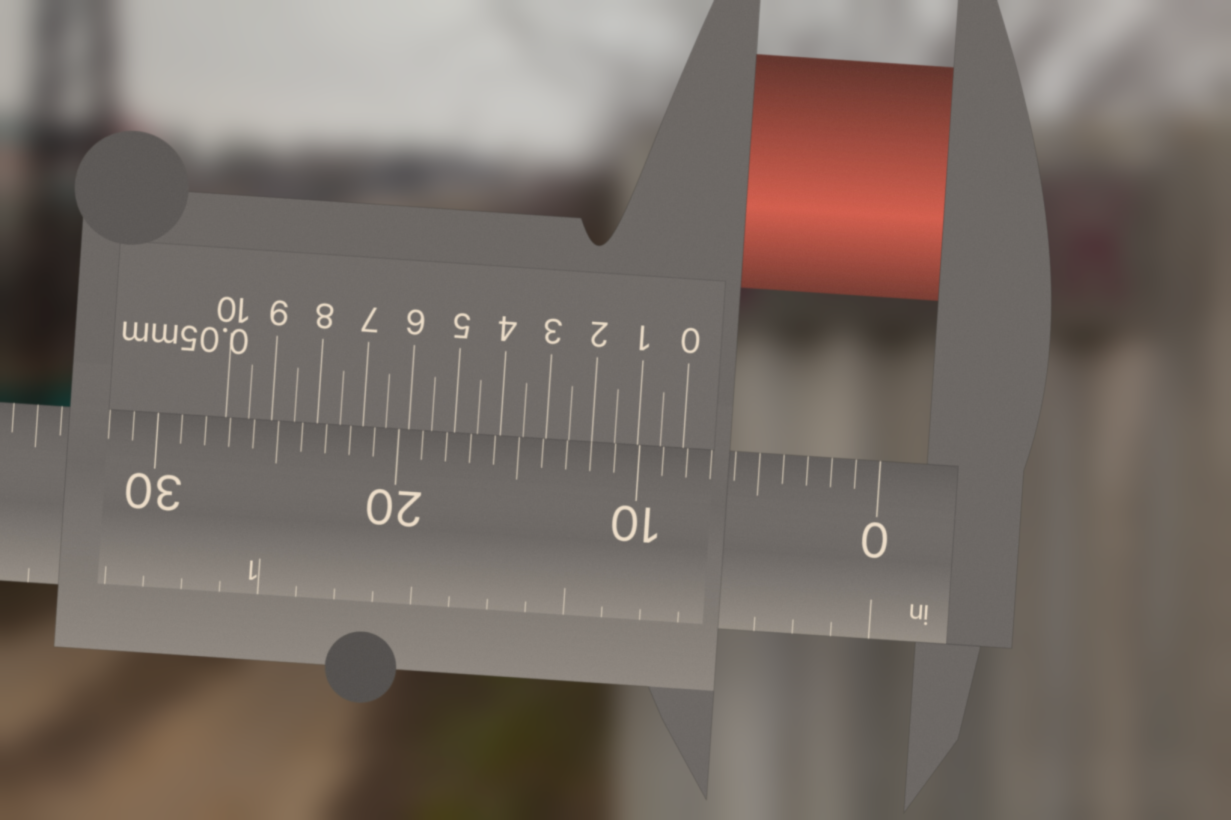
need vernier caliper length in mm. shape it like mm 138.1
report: mm 8.2
